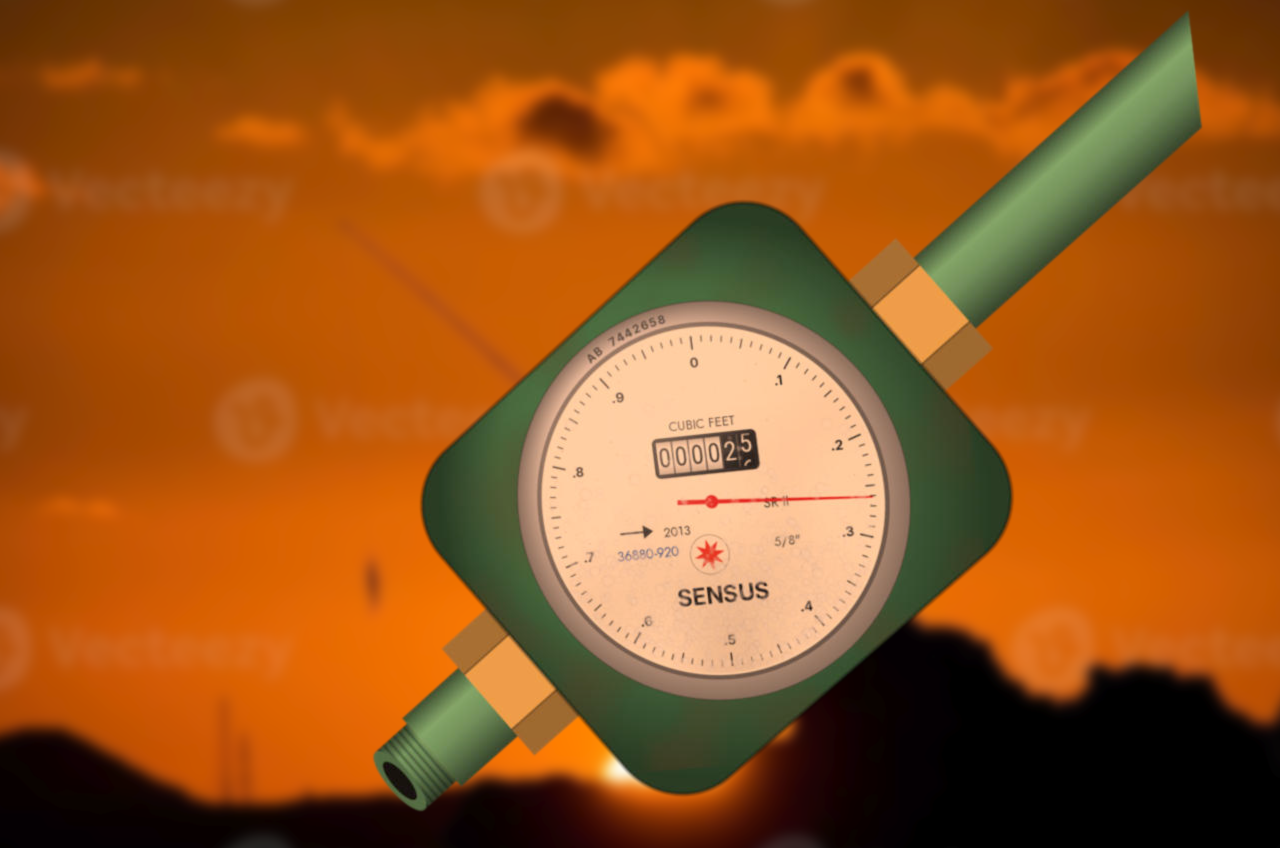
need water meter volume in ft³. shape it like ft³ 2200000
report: ft³ 25.26
